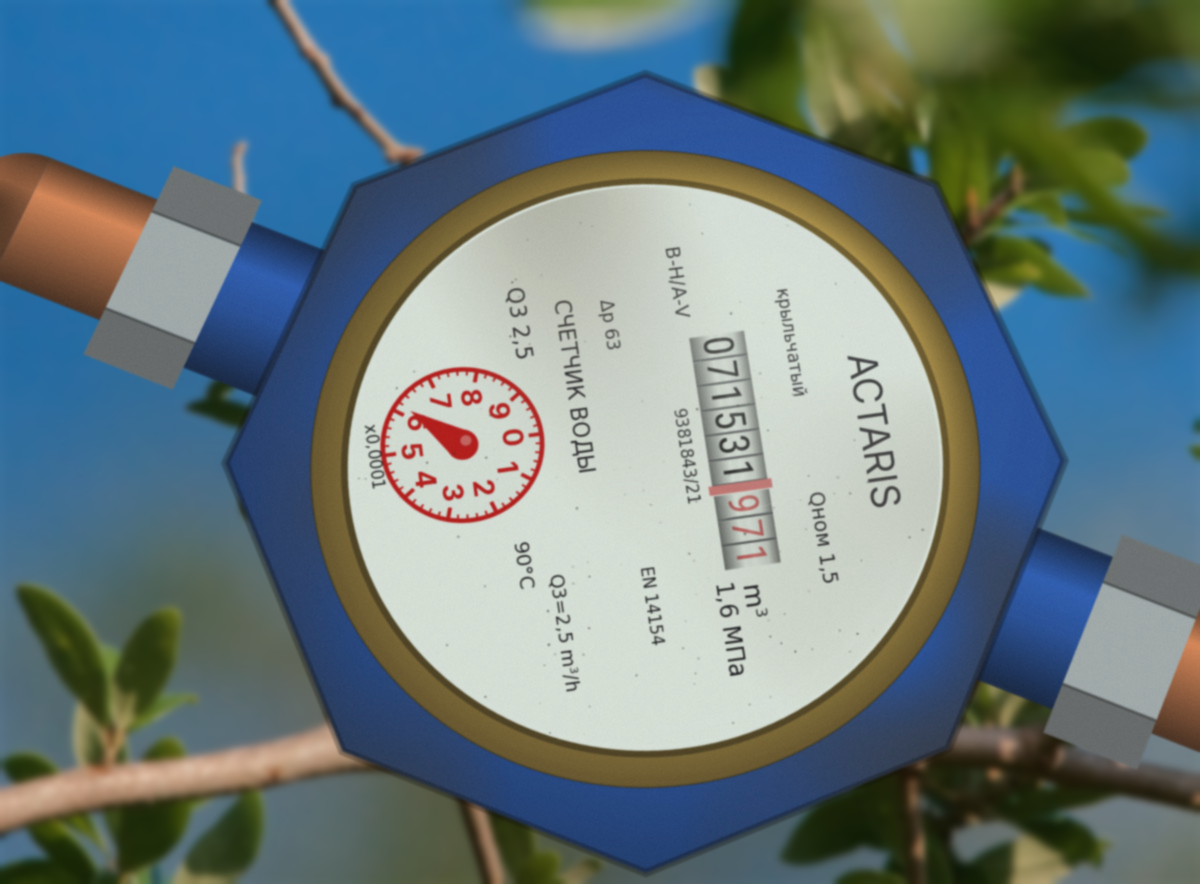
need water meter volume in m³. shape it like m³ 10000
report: m³ 71531.9716
